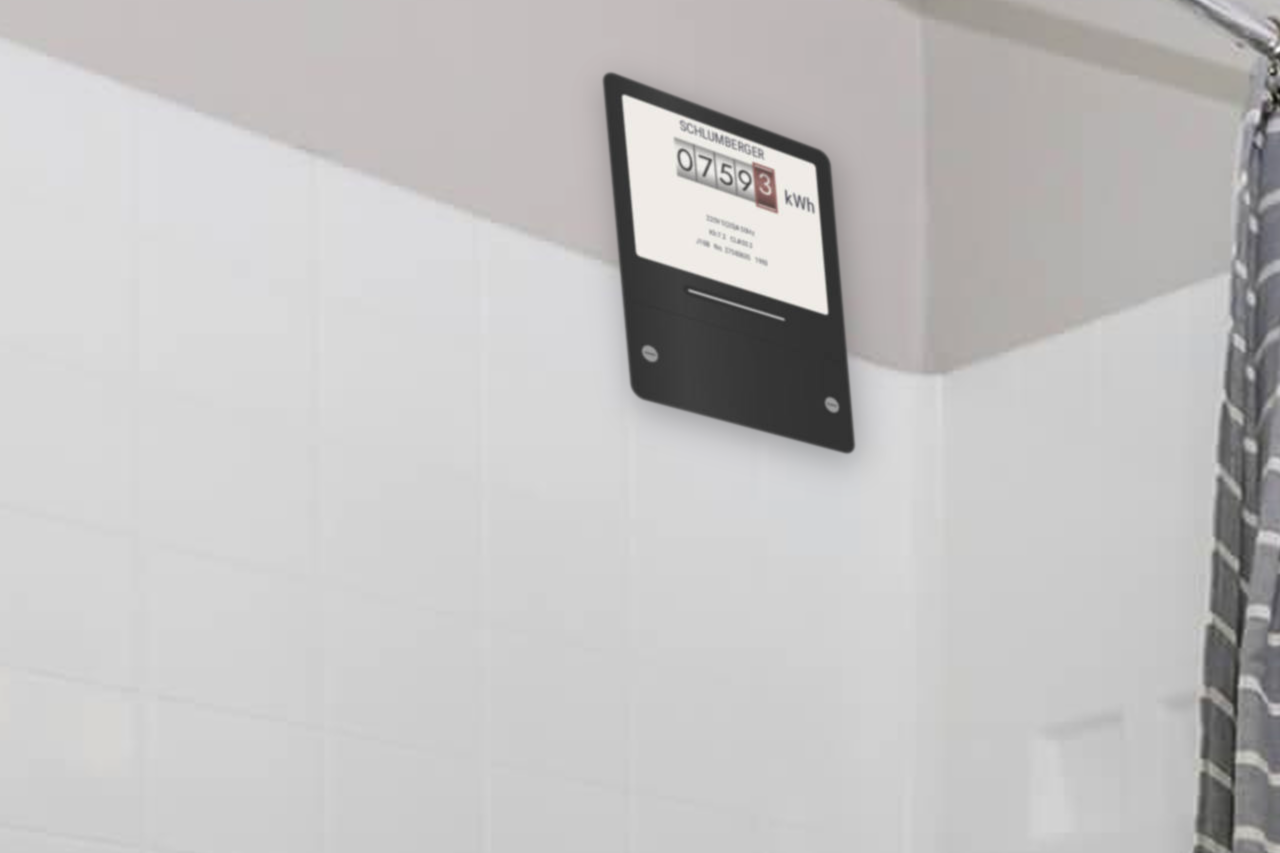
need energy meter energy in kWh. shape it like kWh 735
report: kWh 759.3
